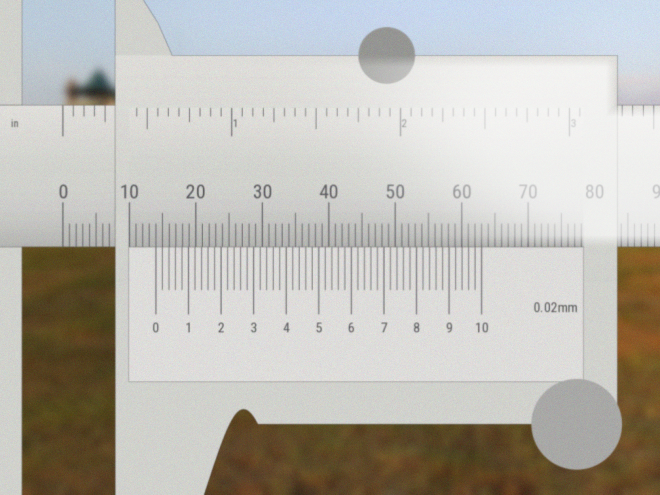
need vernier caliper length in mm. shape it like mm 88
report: mm 14.0
